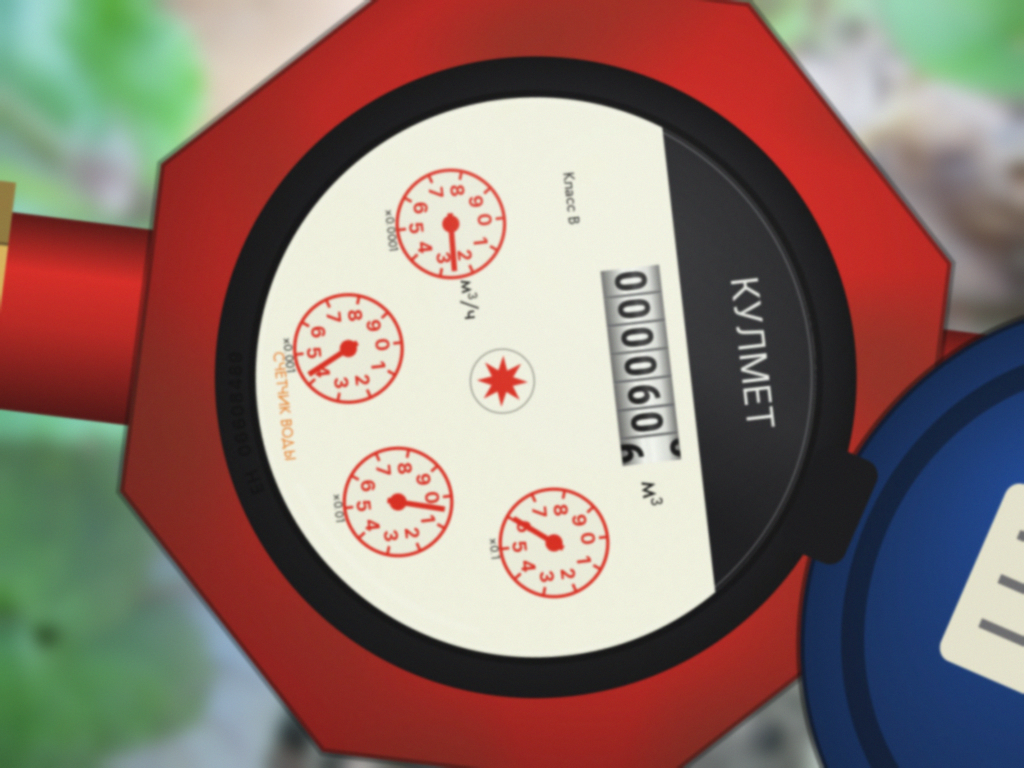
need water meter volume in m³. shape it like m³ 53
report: m³ 605.6042
